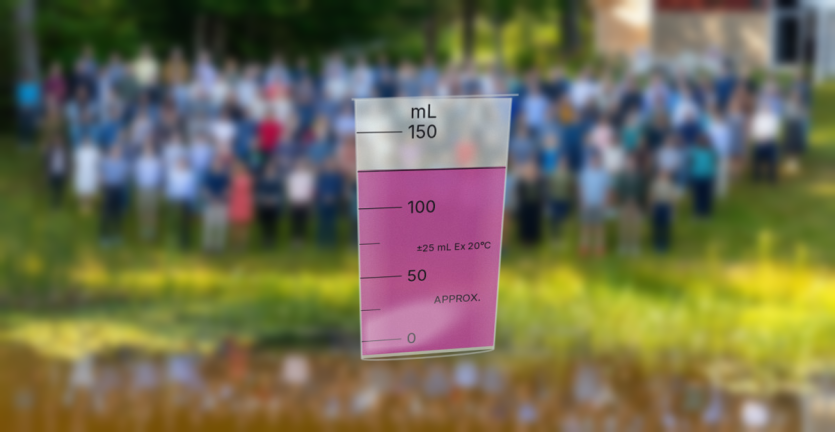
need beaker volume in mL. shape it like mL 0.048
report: mL 125
